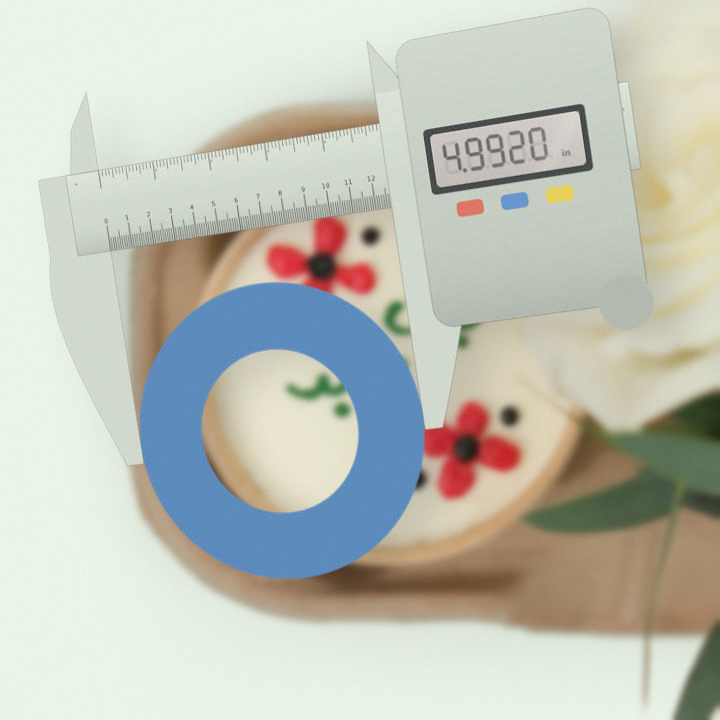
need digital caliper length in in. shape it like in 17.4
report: in 4.9920
